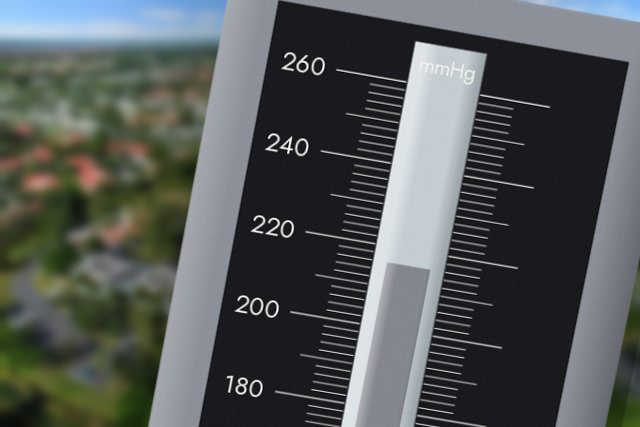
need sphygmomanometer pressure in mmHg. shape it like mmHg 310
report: mmHg 216
